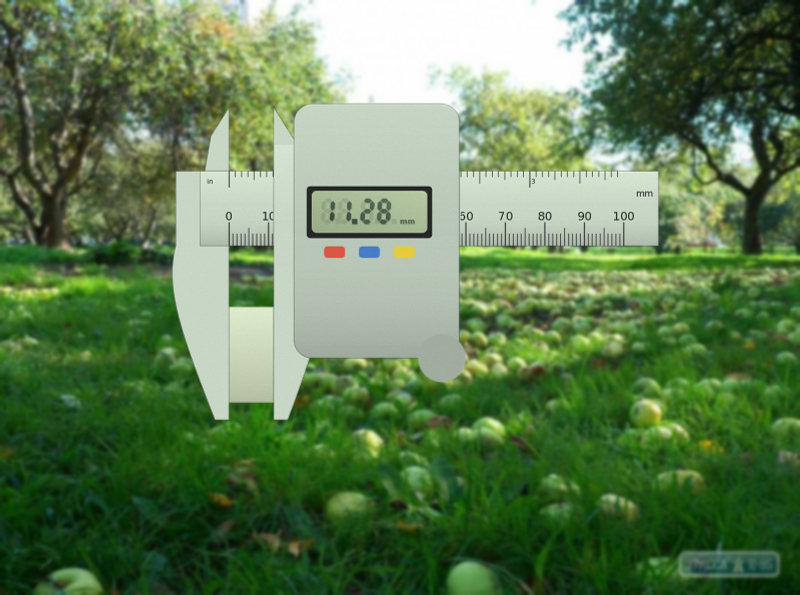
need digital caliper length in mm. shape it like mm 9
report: mm 11.28
